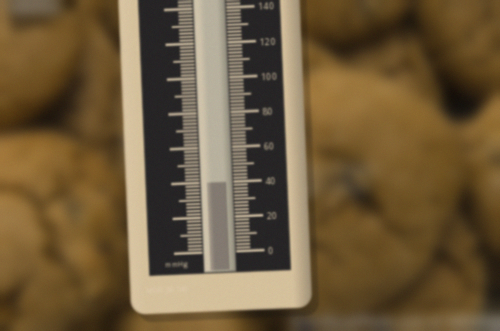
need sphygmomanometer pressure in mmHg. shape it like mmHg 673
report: mmHg 40
